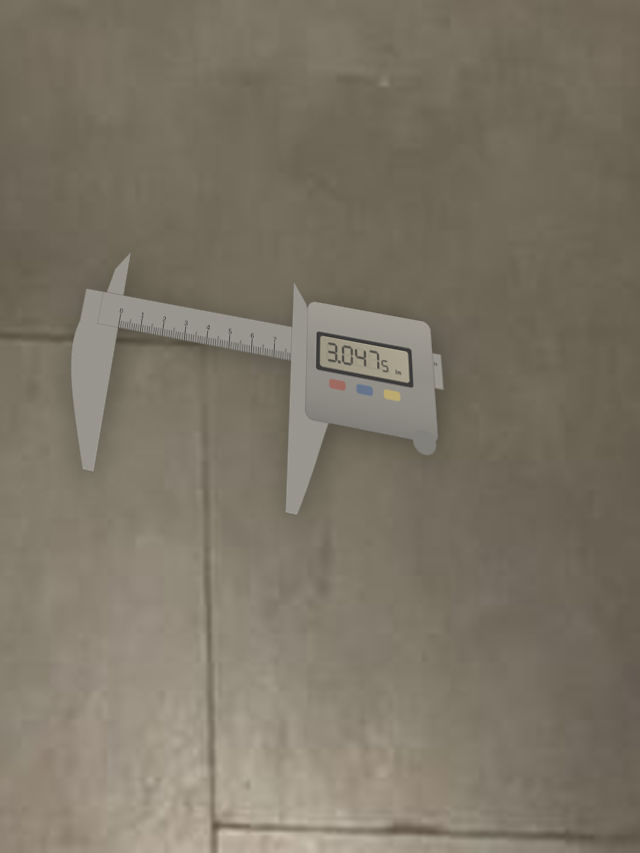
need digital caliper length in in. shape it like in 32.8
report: in 3.0475
